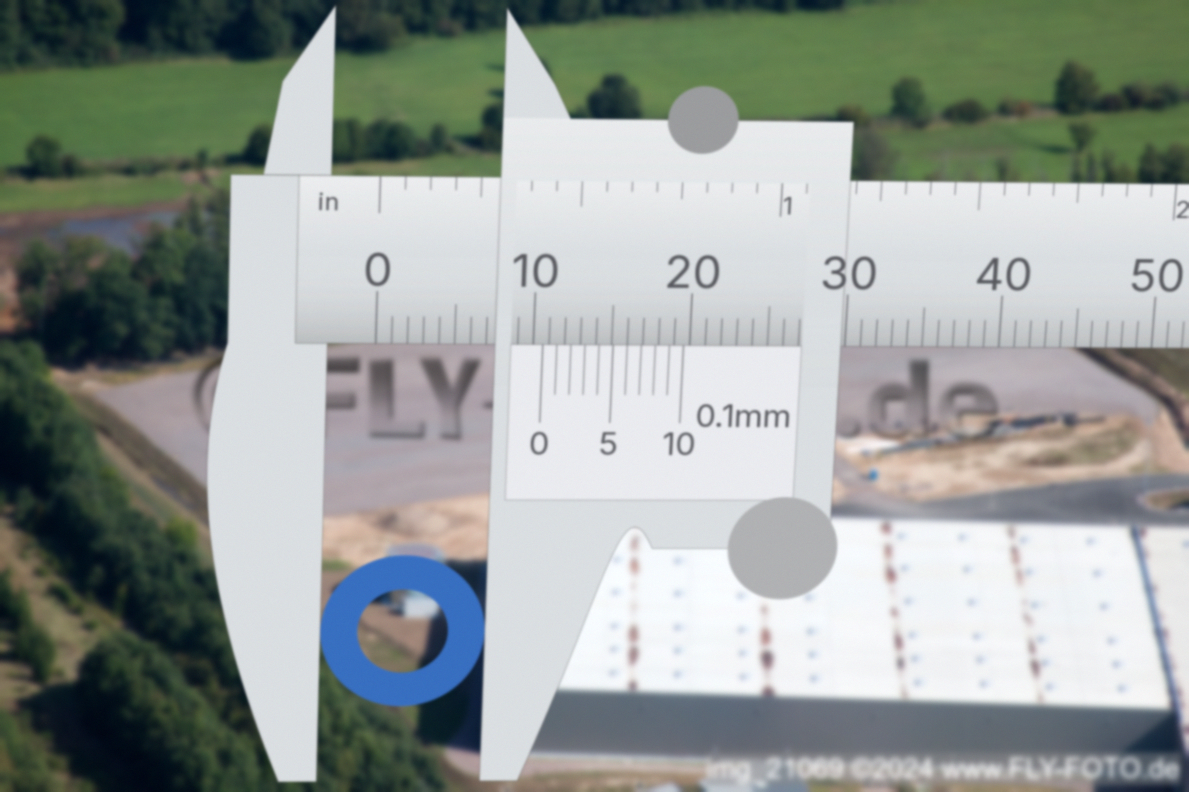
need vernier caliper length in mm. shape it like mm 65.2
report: mm 10.6
